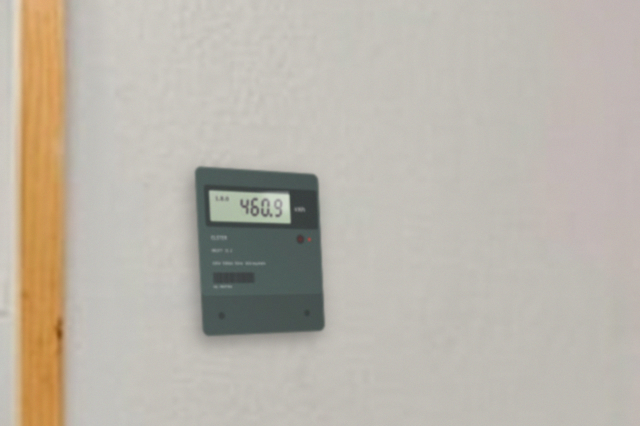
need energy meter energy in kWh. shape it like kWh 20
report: kWh 460.9
